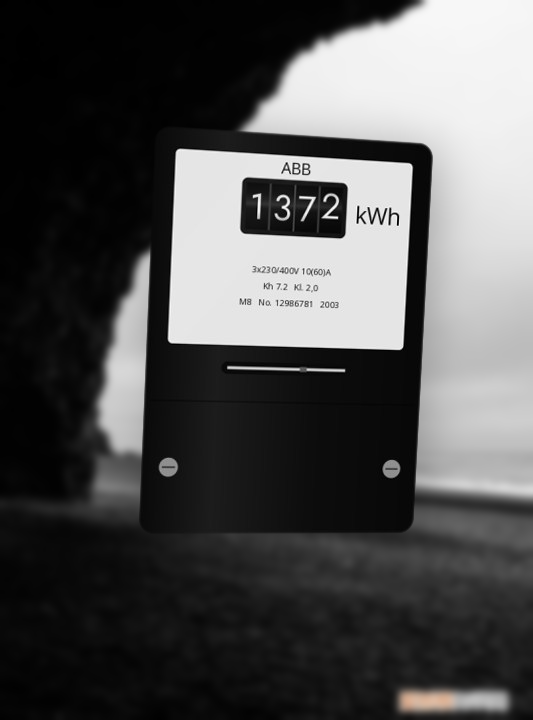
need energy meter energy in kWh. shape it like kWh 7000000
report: kWh 1372
